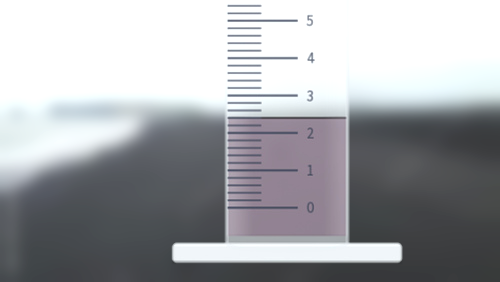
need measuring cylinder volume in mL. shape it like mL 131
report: mL 2.4
